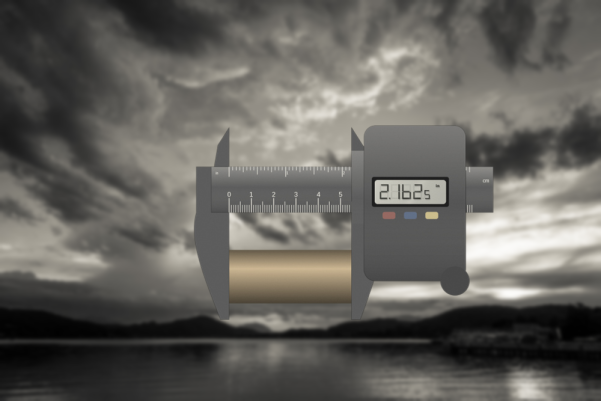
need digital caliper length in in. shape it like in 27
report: in 2.1625
